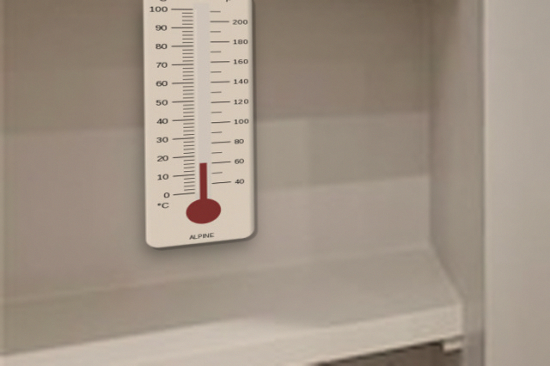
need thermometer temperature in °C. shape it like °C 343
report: °C 16
